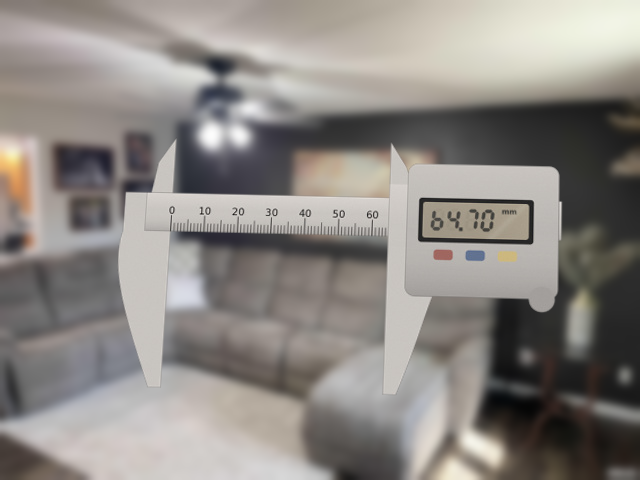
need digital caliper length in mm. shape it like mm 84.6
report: mm 64.70
